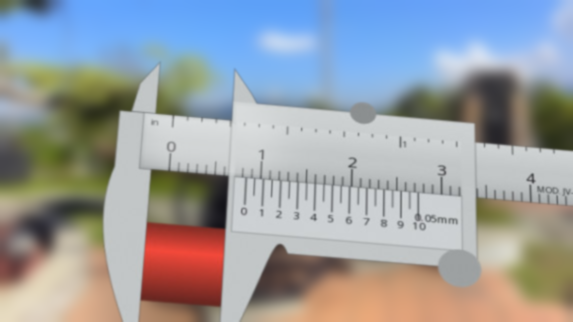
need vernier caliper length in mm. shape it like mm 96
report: mm 8.4
